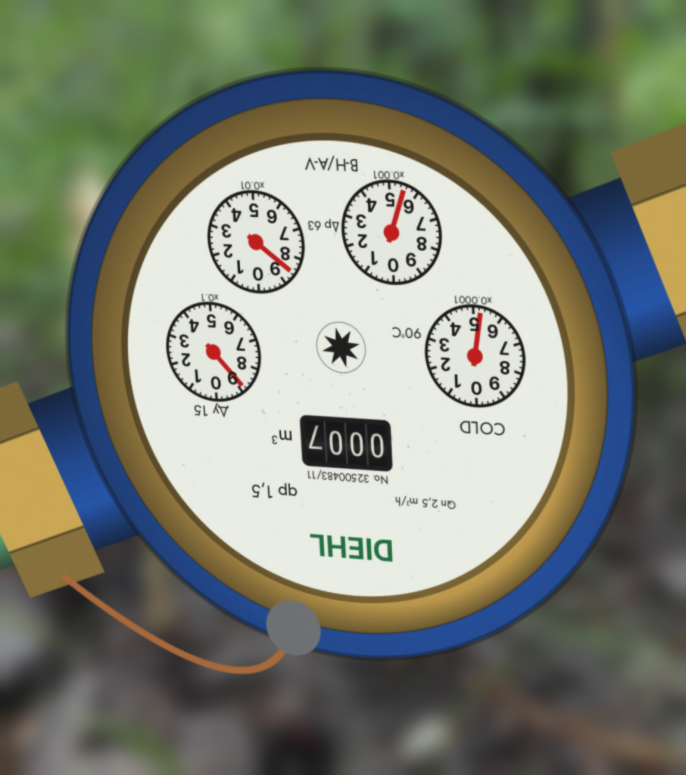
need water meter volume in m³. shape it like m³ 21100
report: m³ 6.8855
